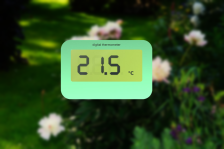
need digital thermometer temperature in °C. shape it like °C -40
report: °C 21.5
